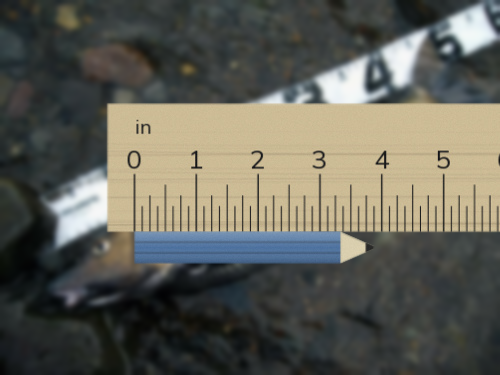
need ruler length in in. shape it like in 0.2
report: in 3.875
